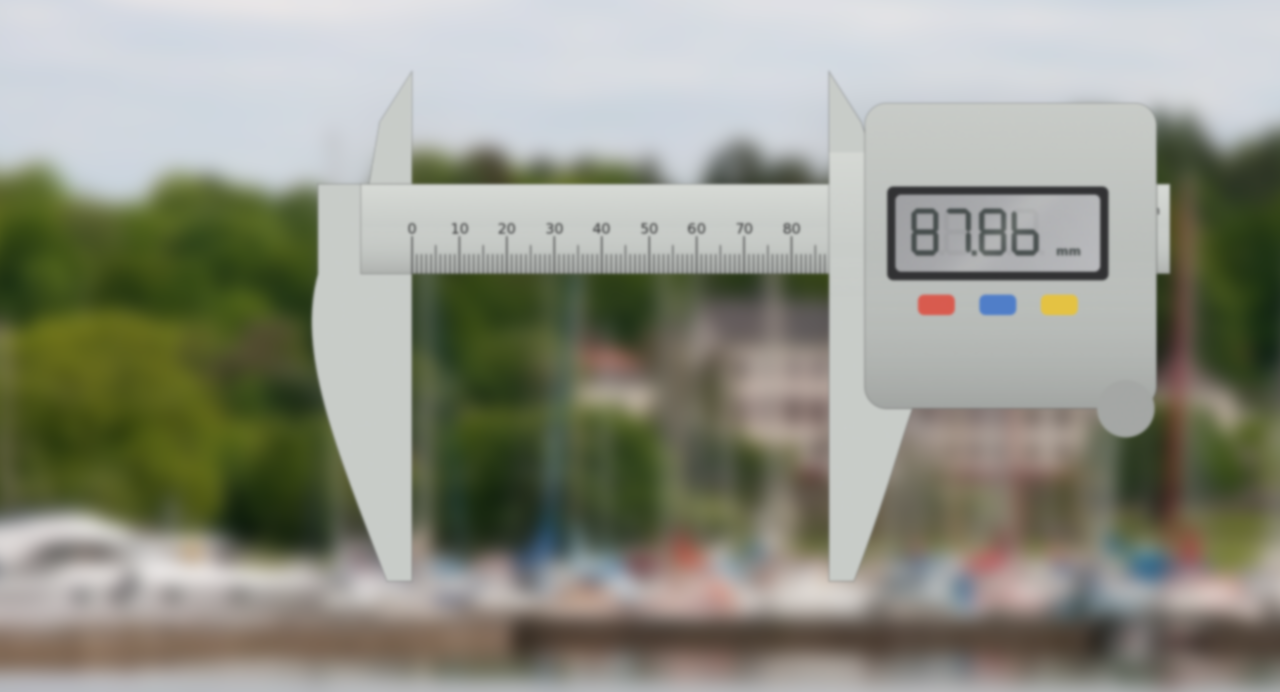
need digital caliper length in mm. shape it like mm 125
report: mm 87.86
